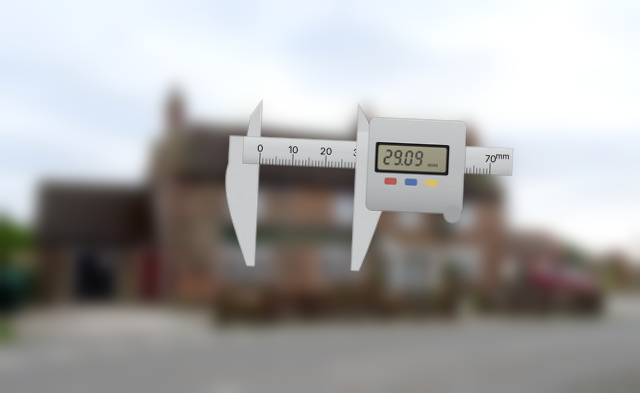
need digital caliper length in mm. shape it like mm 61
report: mm 29.09
